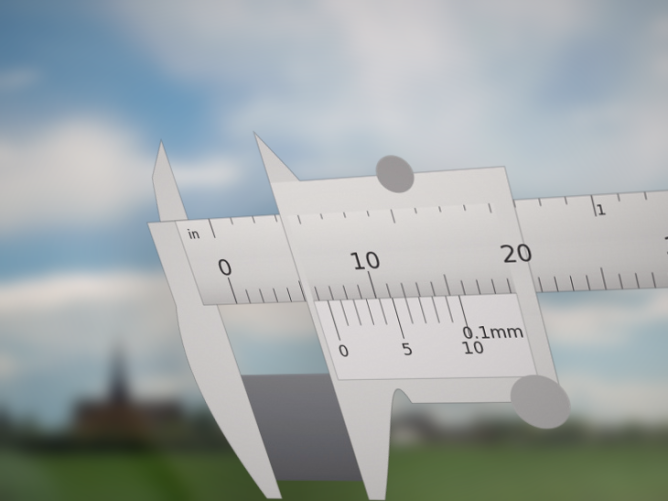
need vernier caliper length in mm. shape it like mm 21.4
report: mm 6.6
